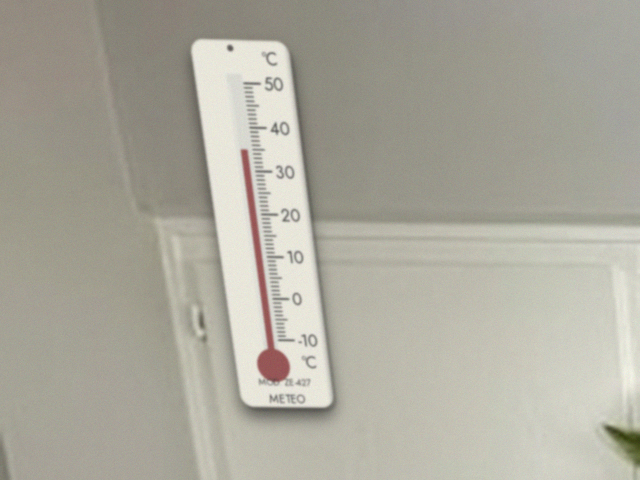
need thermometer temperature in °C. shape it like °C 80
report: °C 35
